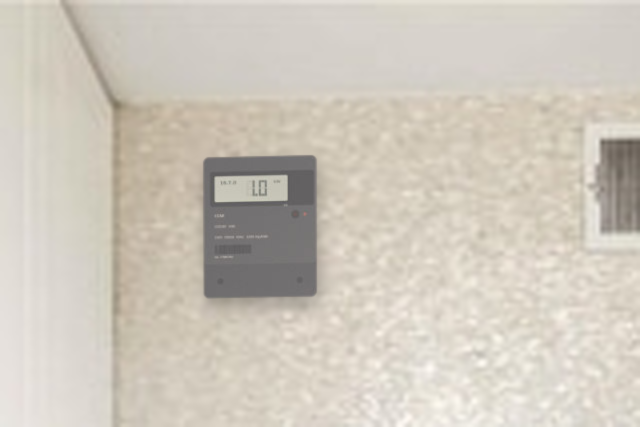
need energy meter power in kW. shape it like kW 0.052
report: kW 1.0
